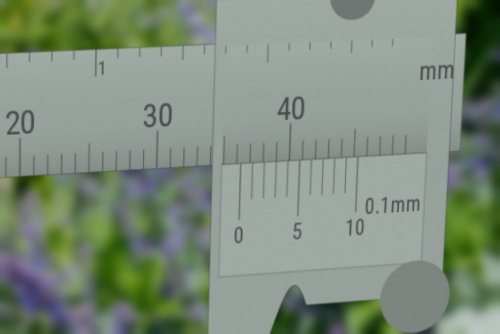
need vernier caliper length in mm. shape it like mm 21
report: mm 36.3
